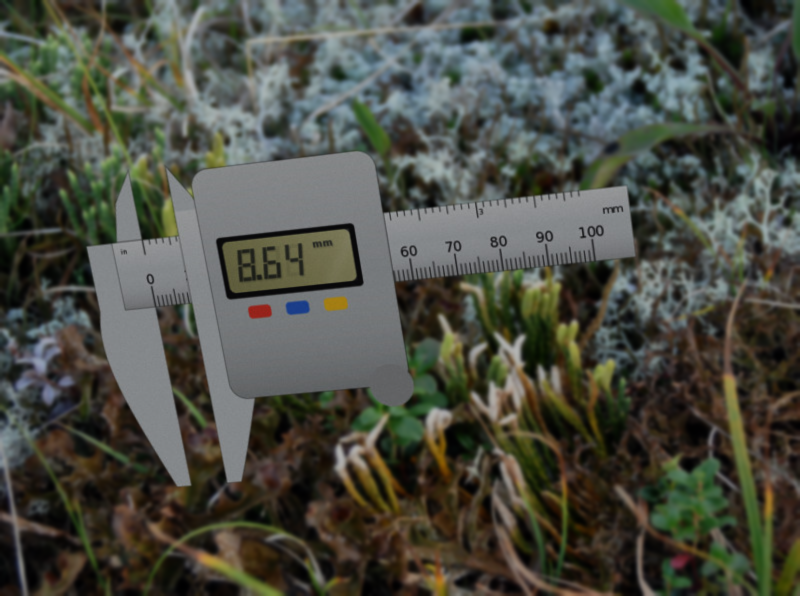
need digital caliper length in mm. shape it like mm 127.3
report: mm 8.64
